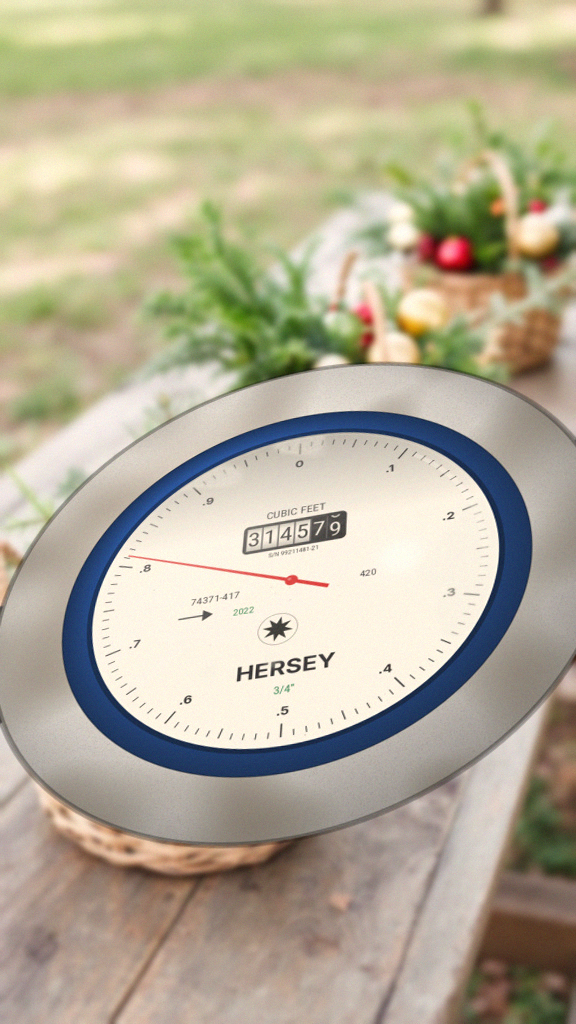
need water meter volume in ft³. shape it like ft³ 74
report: ft³ 314578.81
